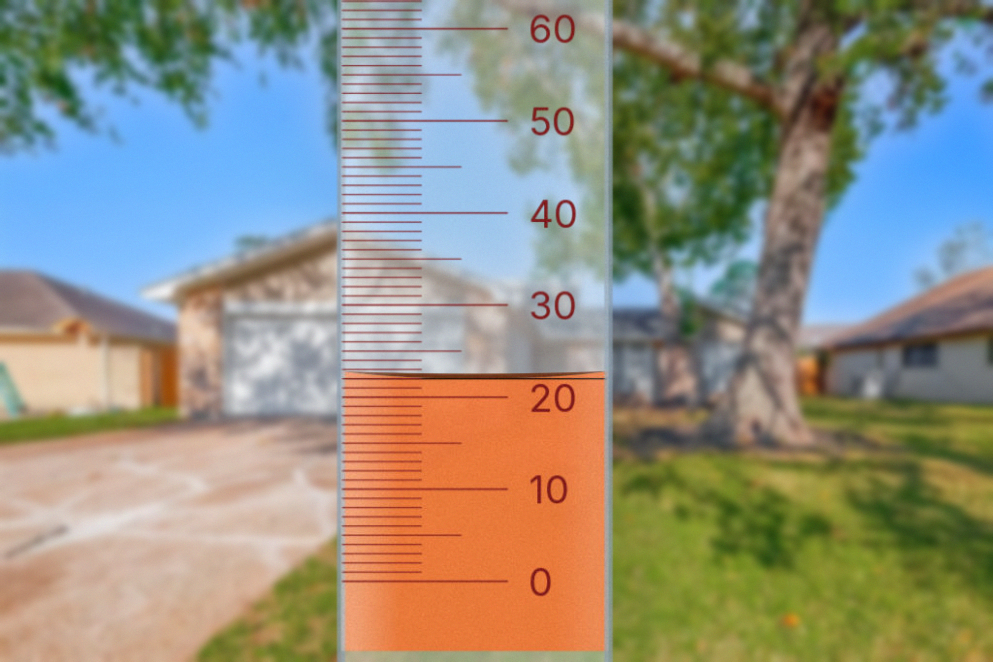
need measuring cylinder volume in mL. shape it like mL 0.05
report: mL 22
